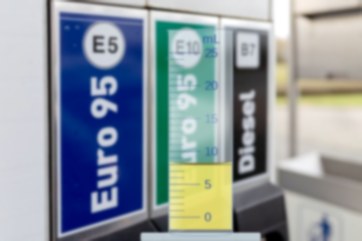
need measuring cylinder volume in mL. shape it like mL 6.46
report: mL 8
